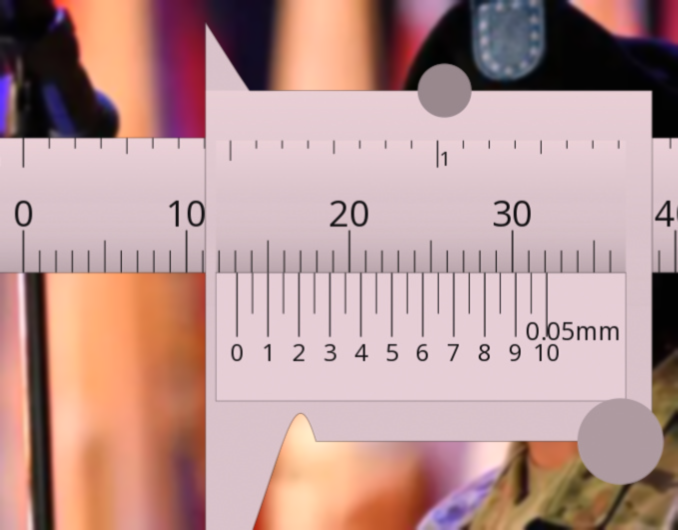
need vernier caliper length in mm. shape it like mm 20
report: mm 13.1
